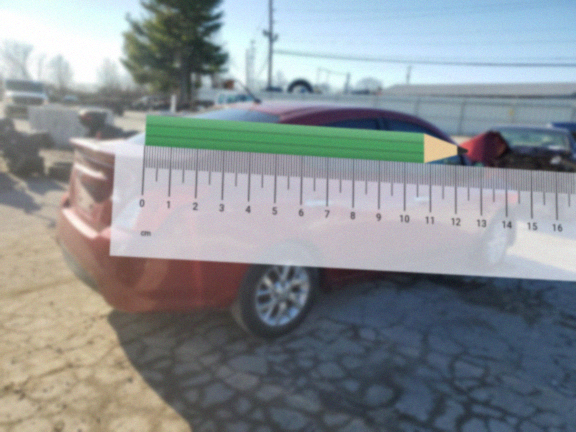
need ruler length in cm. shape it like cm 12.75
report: cm 12.5
